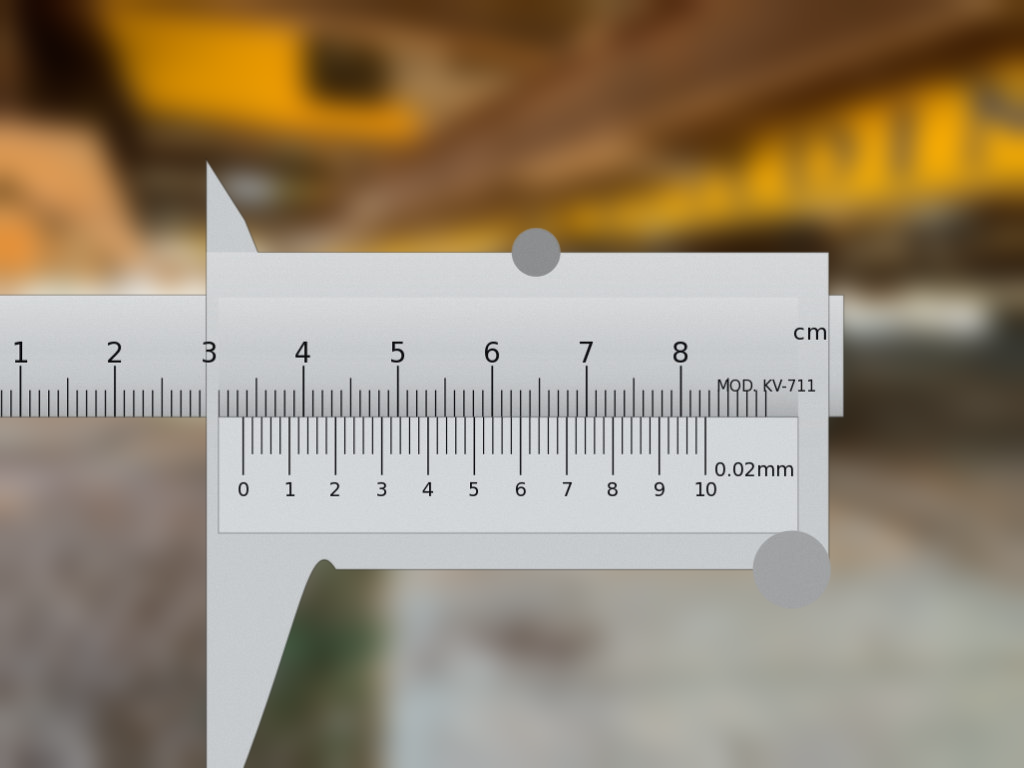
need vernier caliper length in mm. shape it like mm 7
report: mm 33.6
